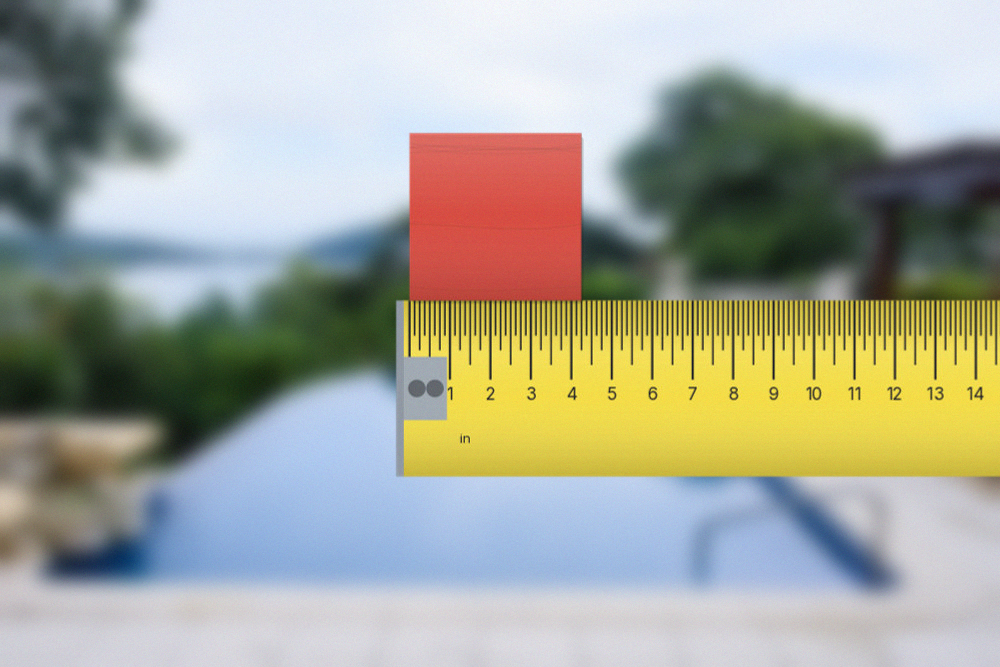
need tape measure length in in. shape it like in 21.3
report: in 4.25
